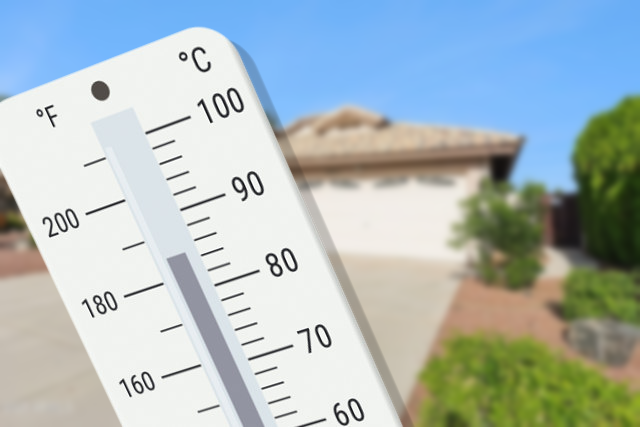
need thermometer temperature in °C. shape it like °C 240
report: °C 85
